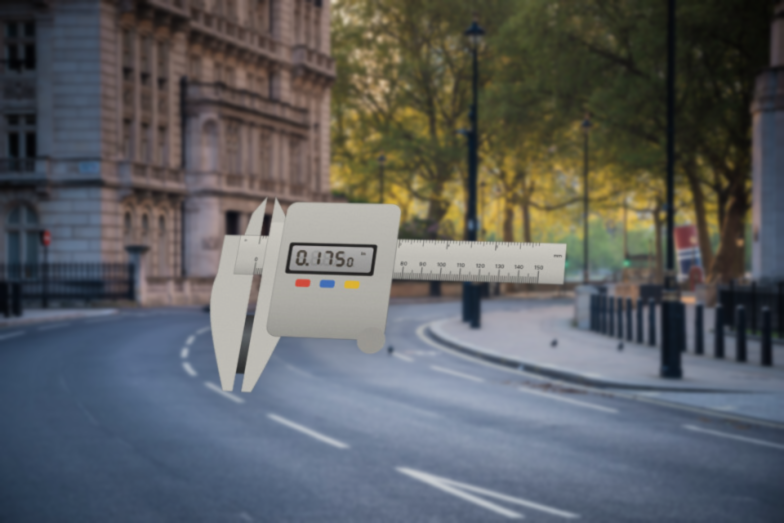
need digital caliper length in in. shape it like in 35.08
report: in 0.1750
